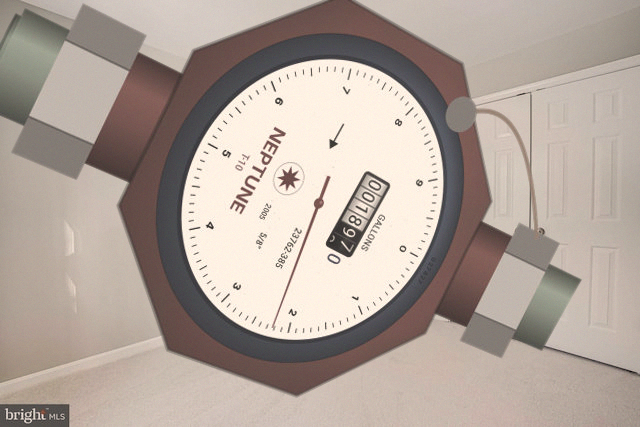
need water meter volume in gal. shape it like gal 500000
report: gal 18972.2
